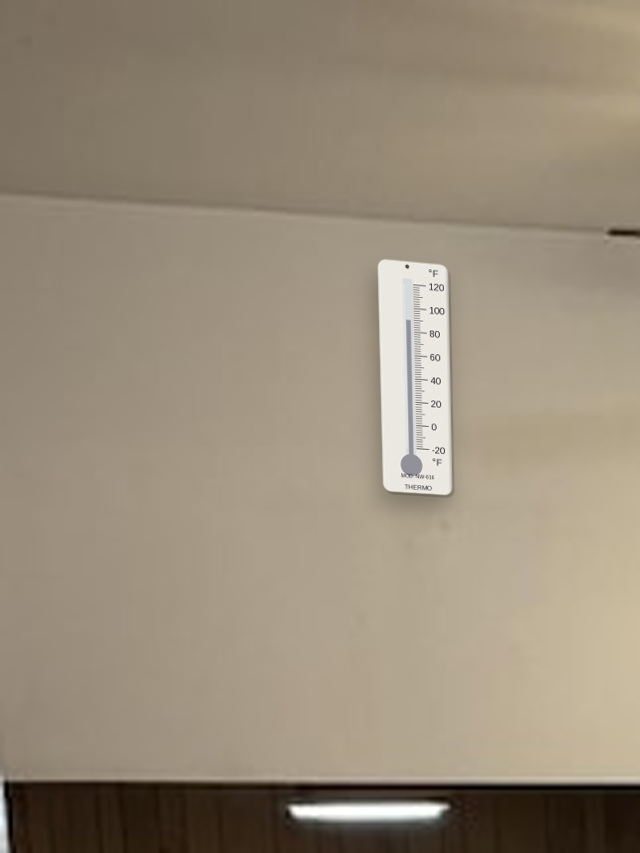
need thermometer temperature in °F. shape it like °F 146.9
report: °F 90
